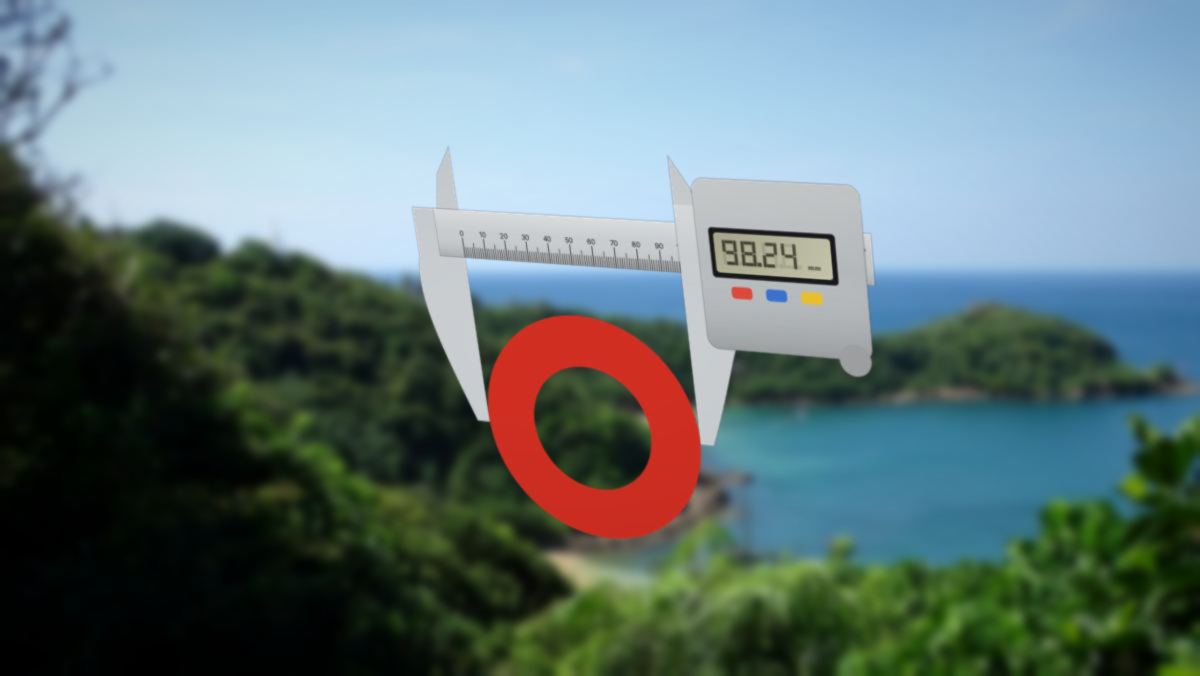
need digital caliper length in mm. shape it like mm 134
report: mm 98.24
